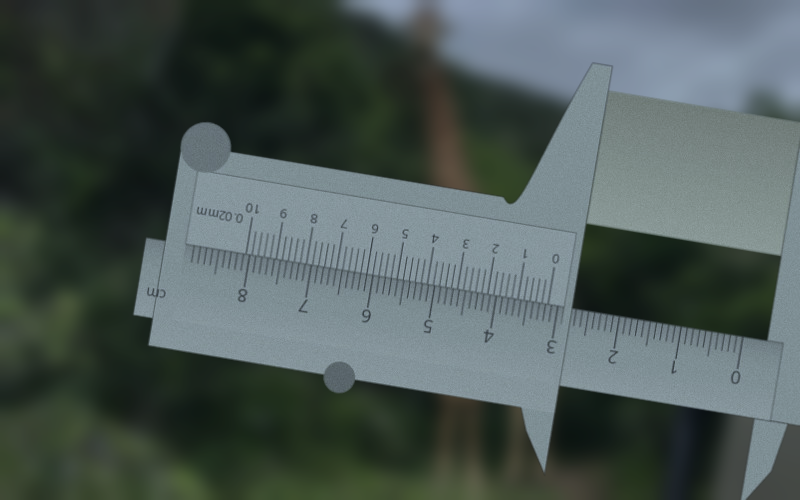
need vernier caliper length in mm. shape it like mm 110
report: mm 31.6
